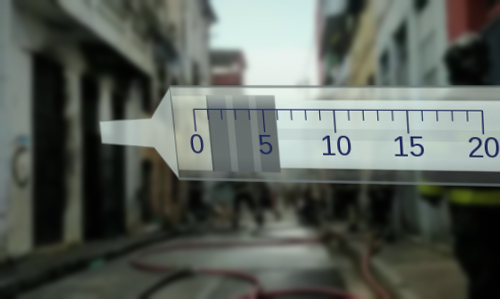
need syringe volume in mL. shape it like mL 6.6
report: mL 1
